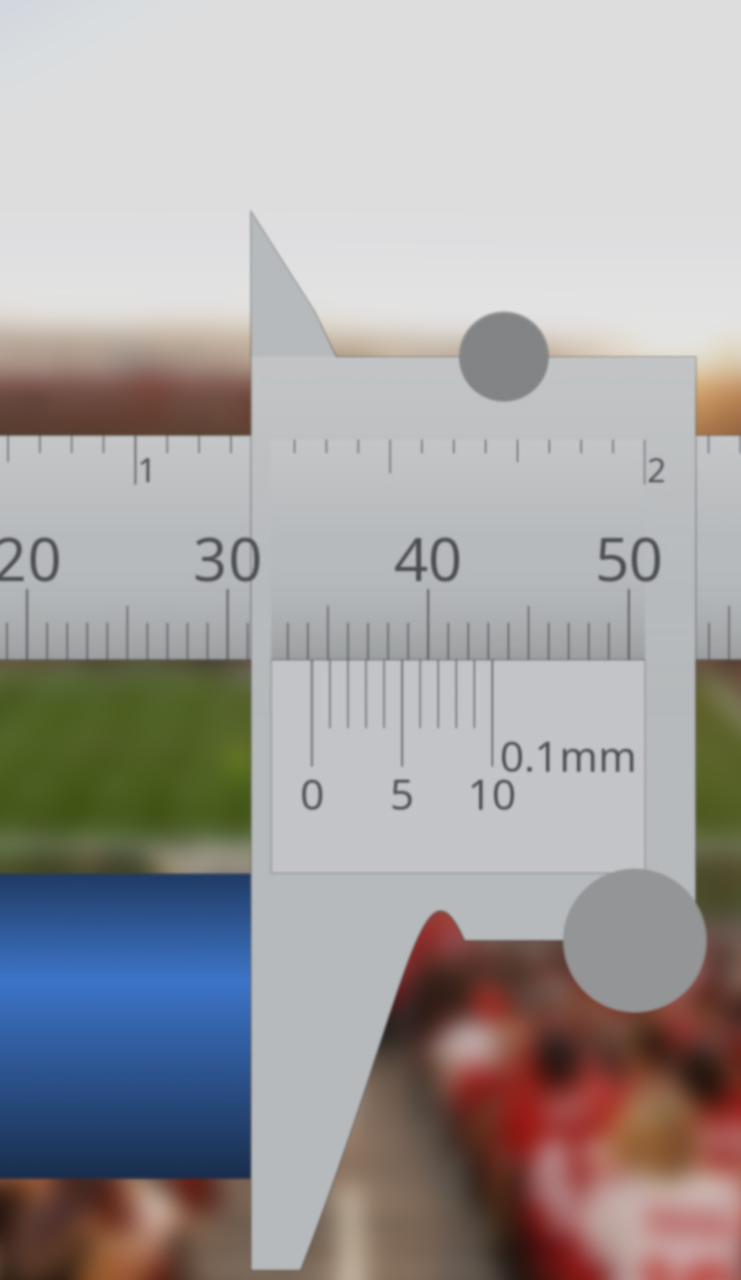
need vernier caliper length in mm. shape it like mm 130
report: mm 34.2
